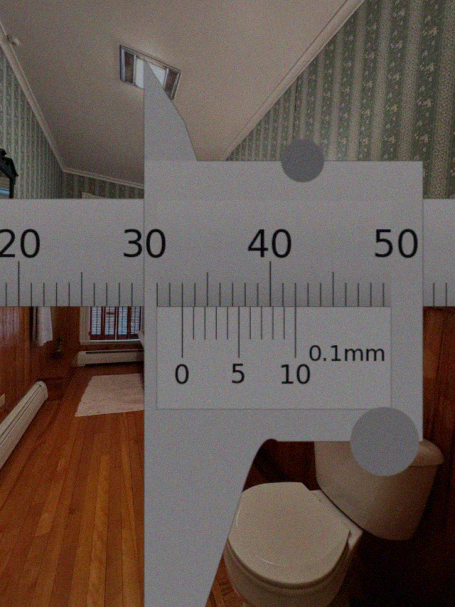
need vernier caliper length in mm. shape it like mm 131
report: mm 33.0
